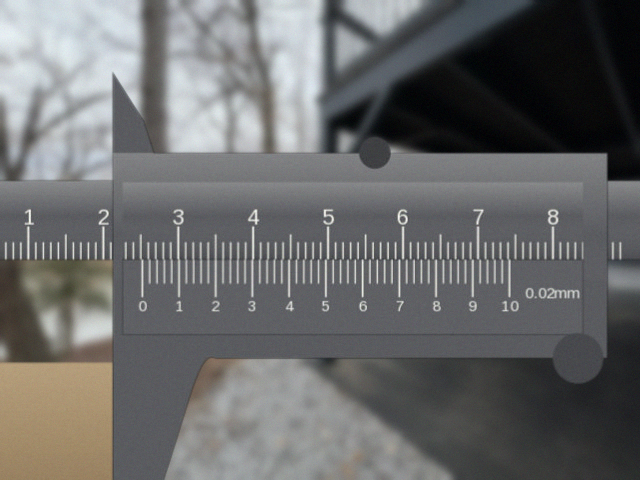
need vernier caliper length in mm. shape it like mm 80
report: mm 25.2
